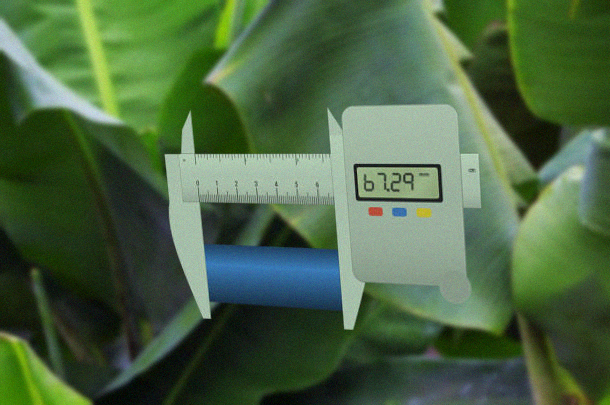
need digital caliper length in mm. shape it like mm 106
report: mm 67.29
